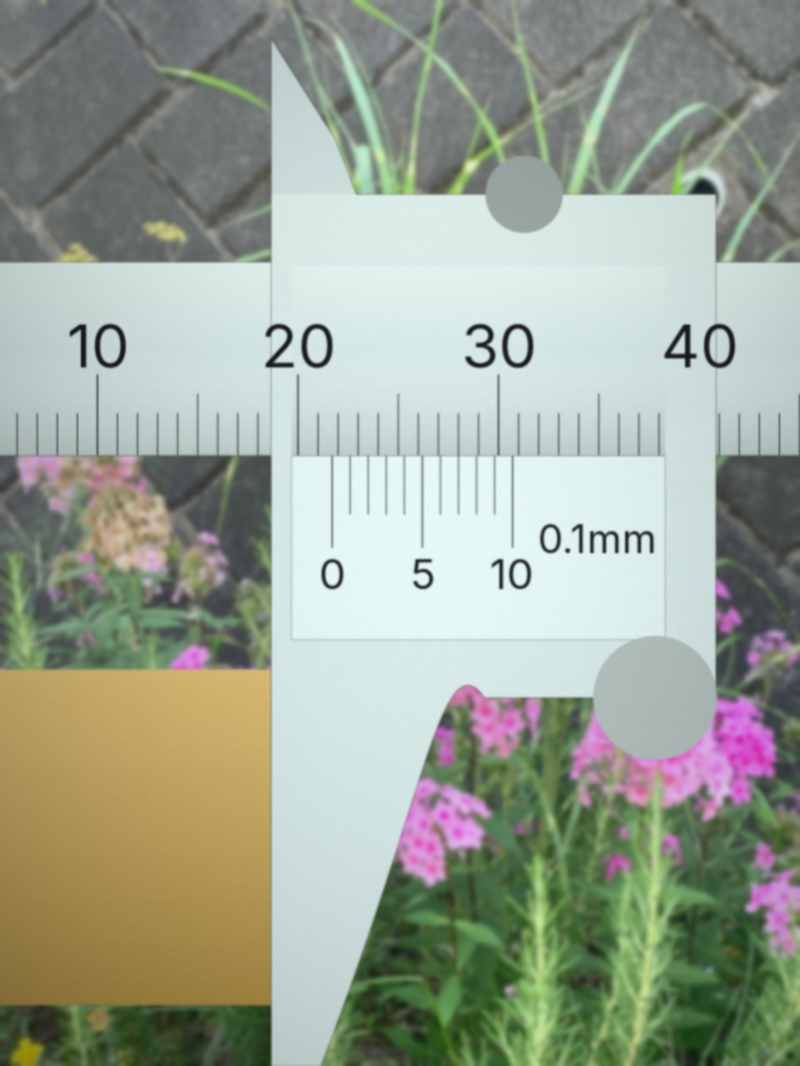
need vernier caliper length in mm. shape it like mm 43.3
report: mm 21.7
